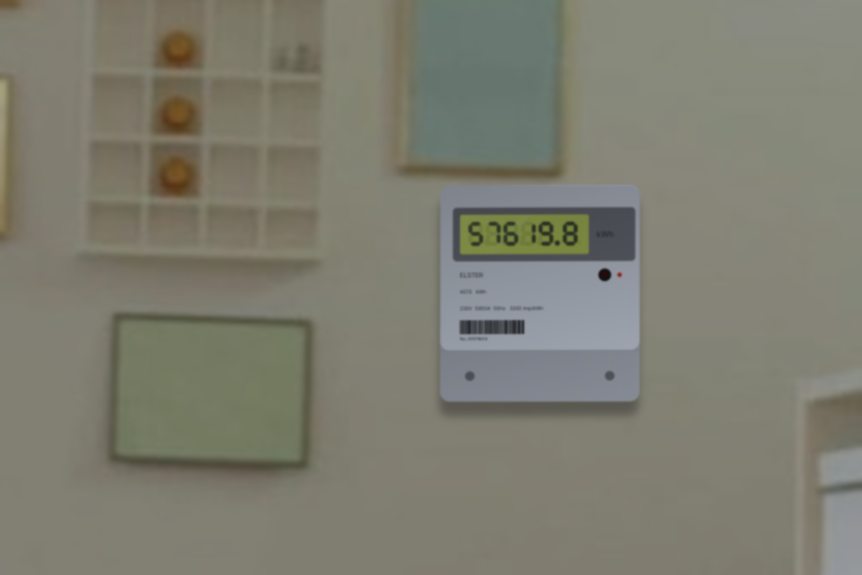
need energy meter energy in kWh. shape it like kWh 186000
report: kWh 57619.8
